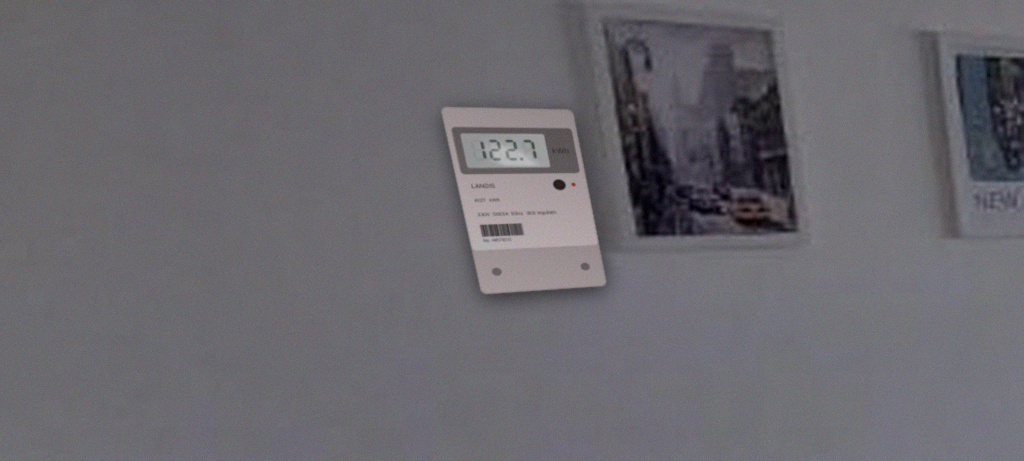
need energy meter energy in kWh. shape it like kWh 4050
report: kWh 122.7
